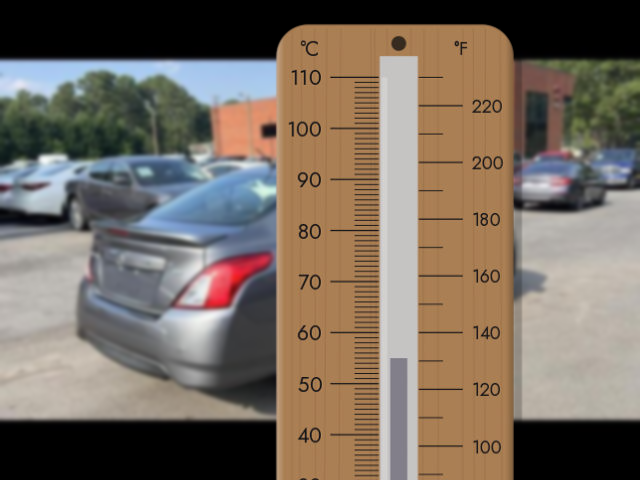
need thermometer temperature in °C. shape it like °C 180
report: °C 55
